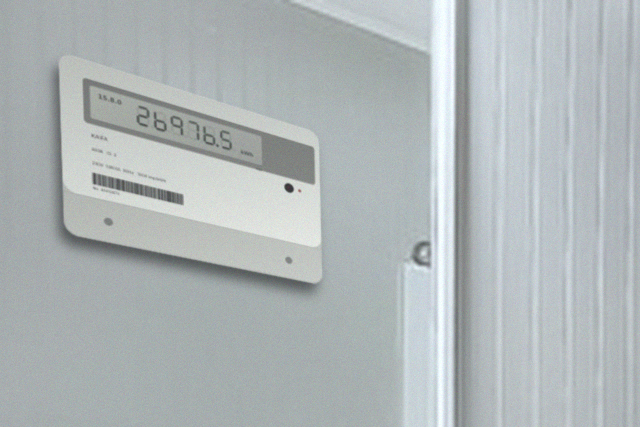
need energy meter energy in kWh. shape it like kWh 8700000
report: kWh 26976.5
